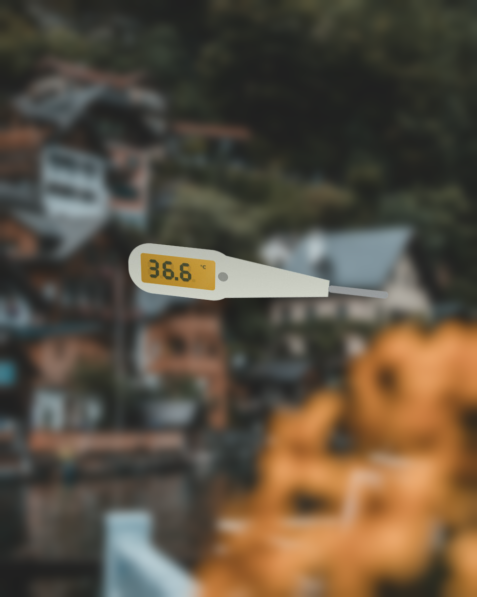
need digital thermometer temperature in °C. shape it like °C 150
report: °C 36.6
